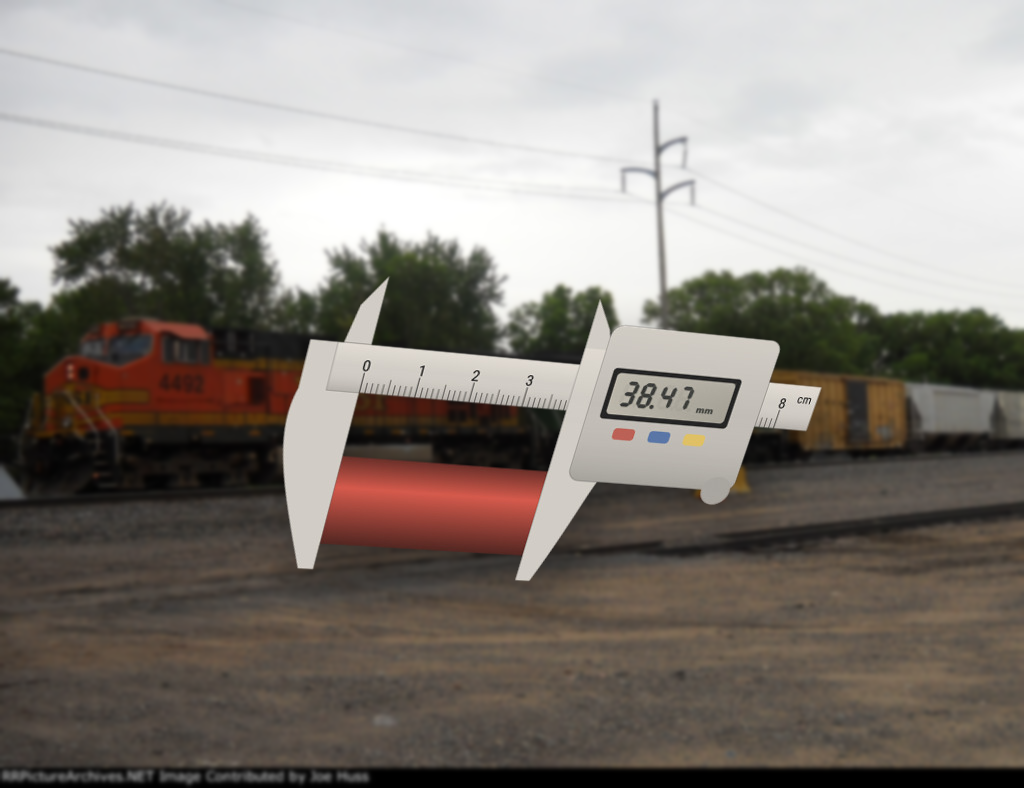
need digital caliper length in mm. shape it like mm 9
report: mm 38.47
